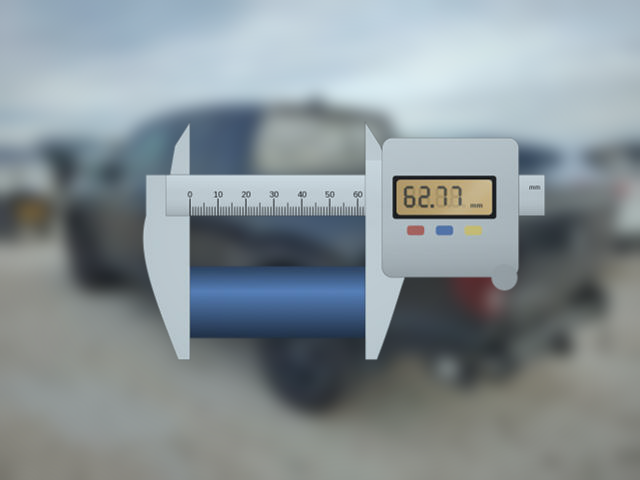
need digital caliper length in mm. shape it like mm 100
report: mm 62.77
